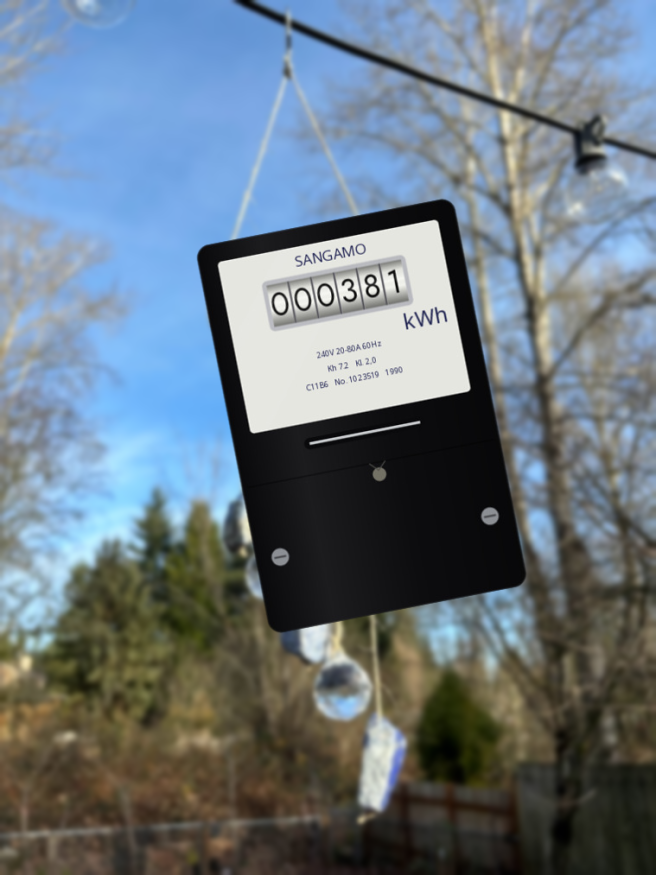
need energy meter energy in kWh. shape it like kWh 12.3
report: kWh 381
